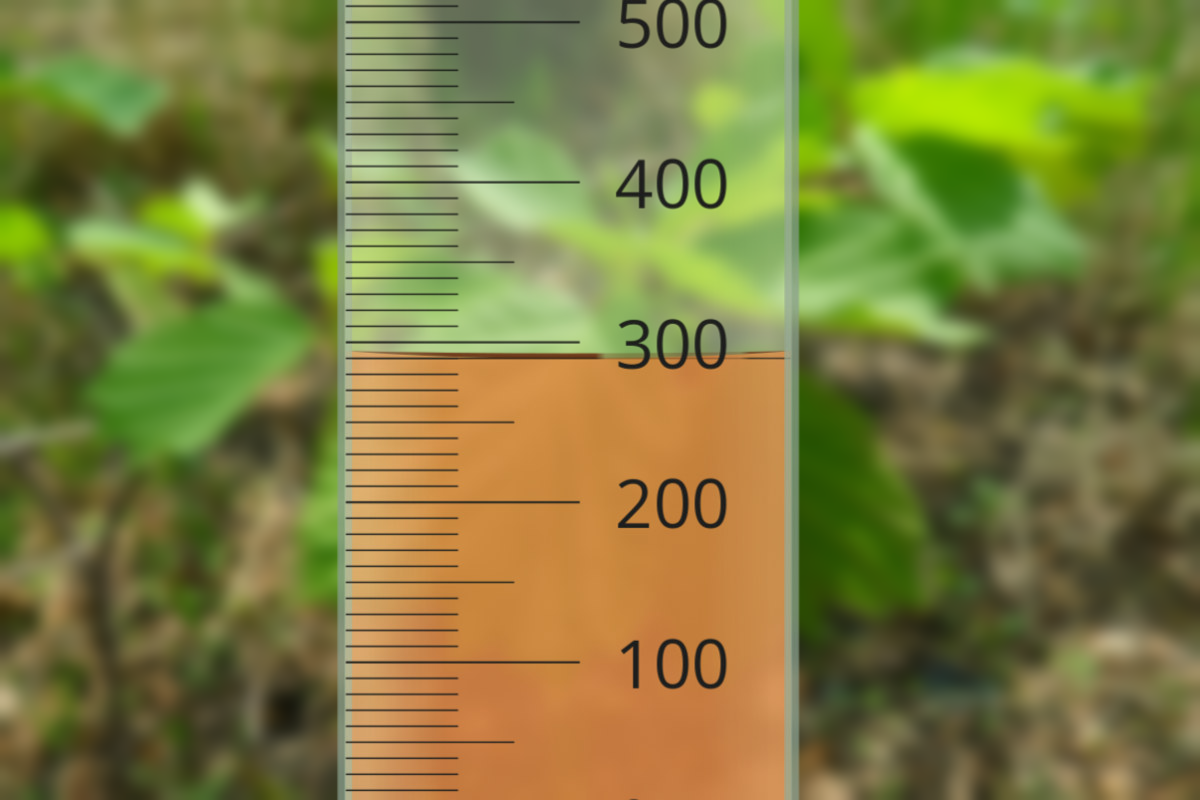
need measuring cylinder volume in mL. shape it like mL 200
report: mL 290
